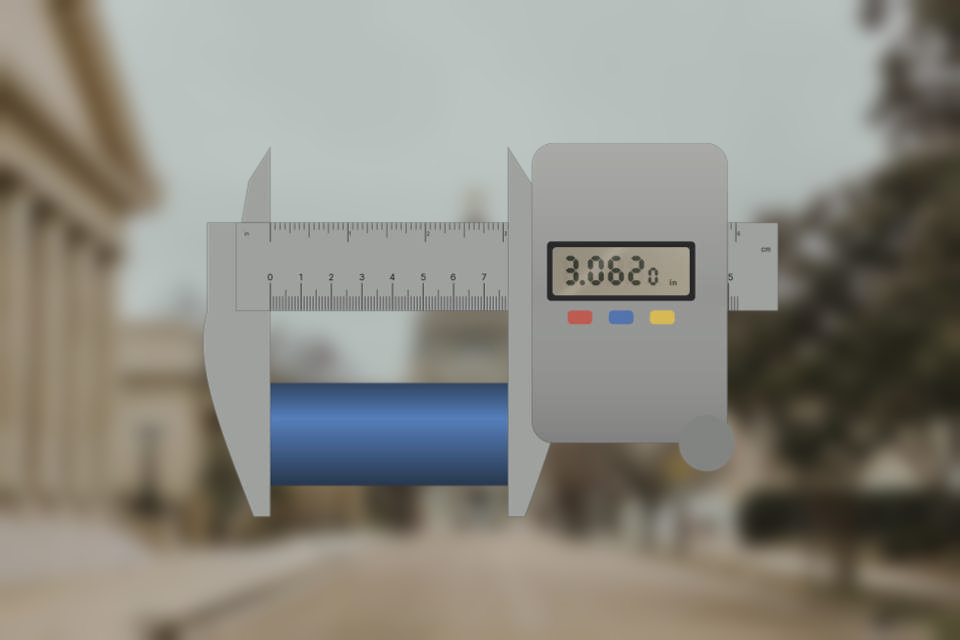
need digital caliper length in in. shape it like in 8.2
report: in 3.0620
